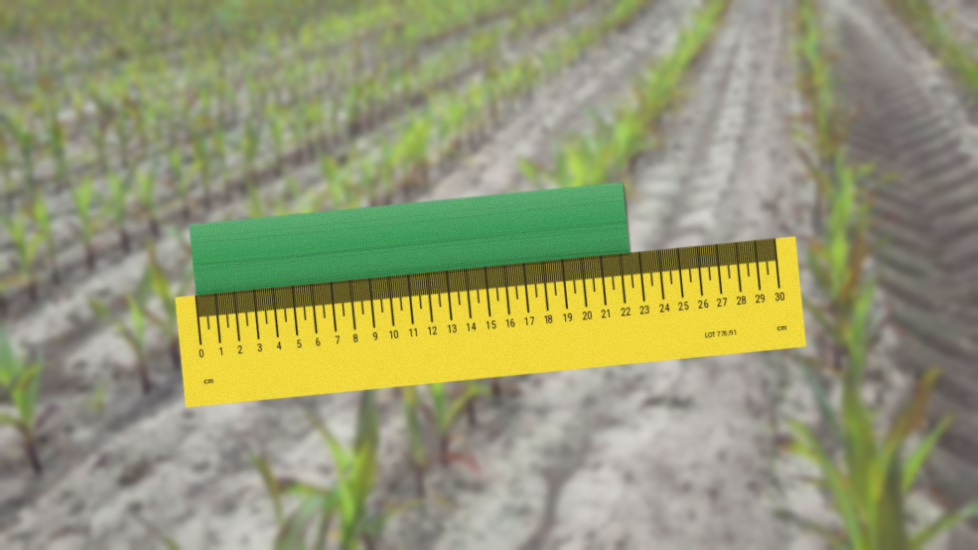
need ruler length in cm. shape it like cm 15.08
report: cm 22.5
